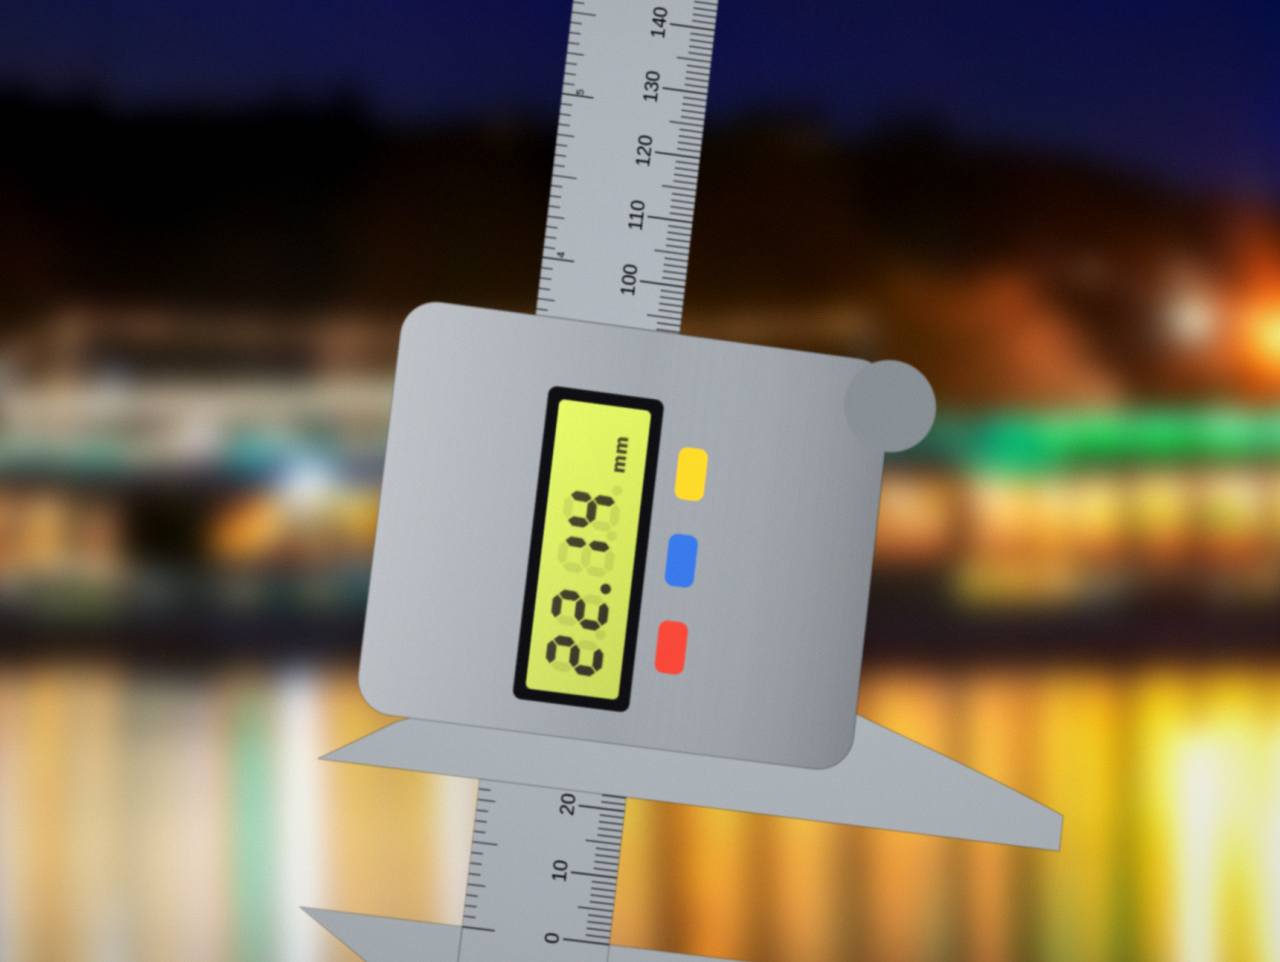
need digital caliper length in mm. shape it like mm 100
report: mm 22.14
